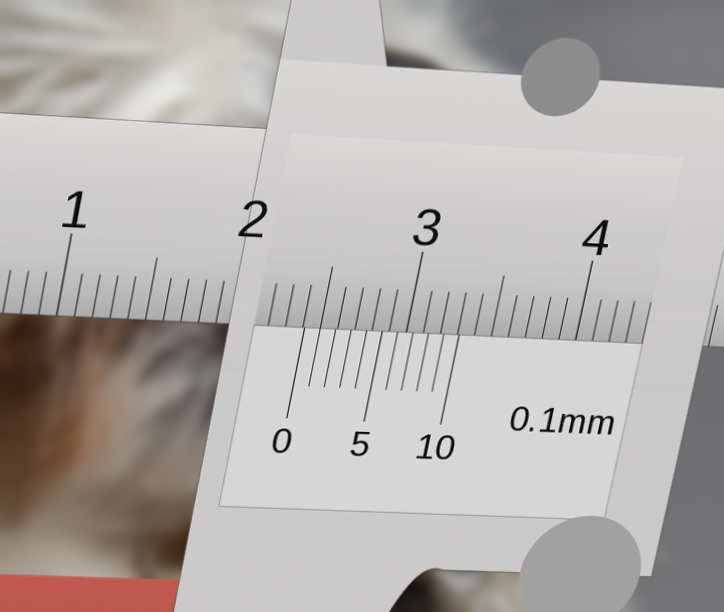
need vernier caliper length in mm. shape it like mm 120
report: mm 24.1
